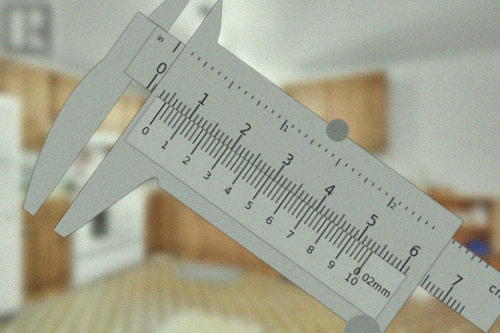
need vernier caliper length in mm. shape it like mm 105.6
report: mm 4.5
